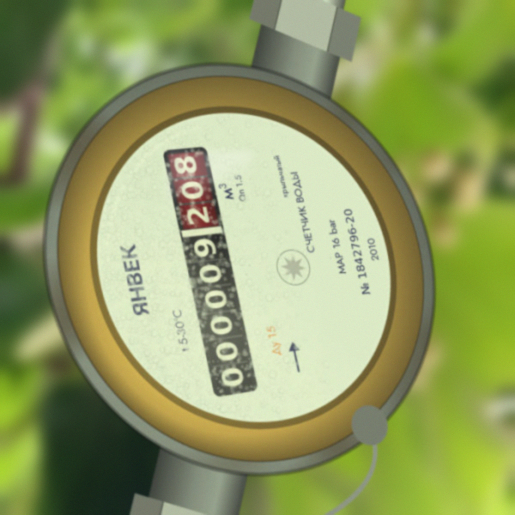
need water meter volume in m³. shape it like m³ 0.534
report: m³ 9.208
